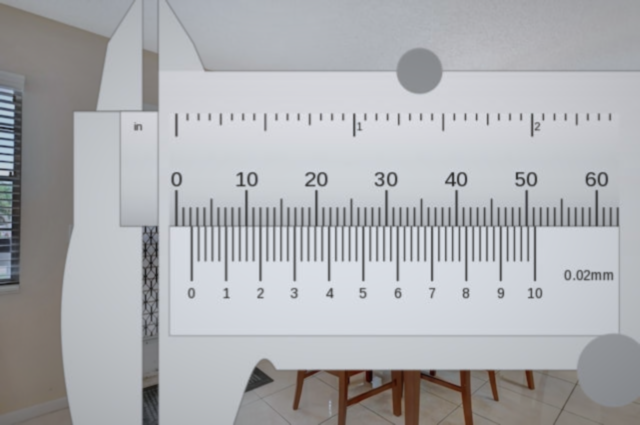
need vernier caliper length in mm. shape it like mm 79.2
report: mm 2.2
